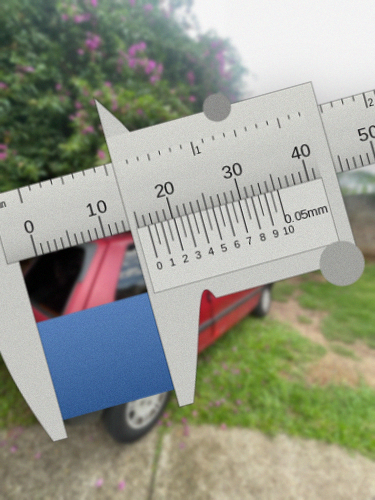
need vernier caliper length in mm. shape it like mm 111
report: mm 16.4
